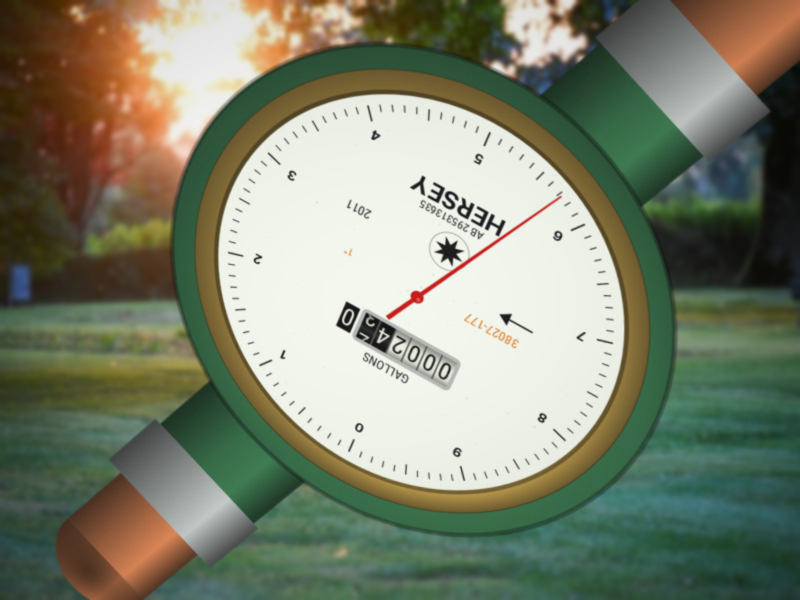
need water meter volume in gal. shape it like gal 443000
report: gal 2425.7
